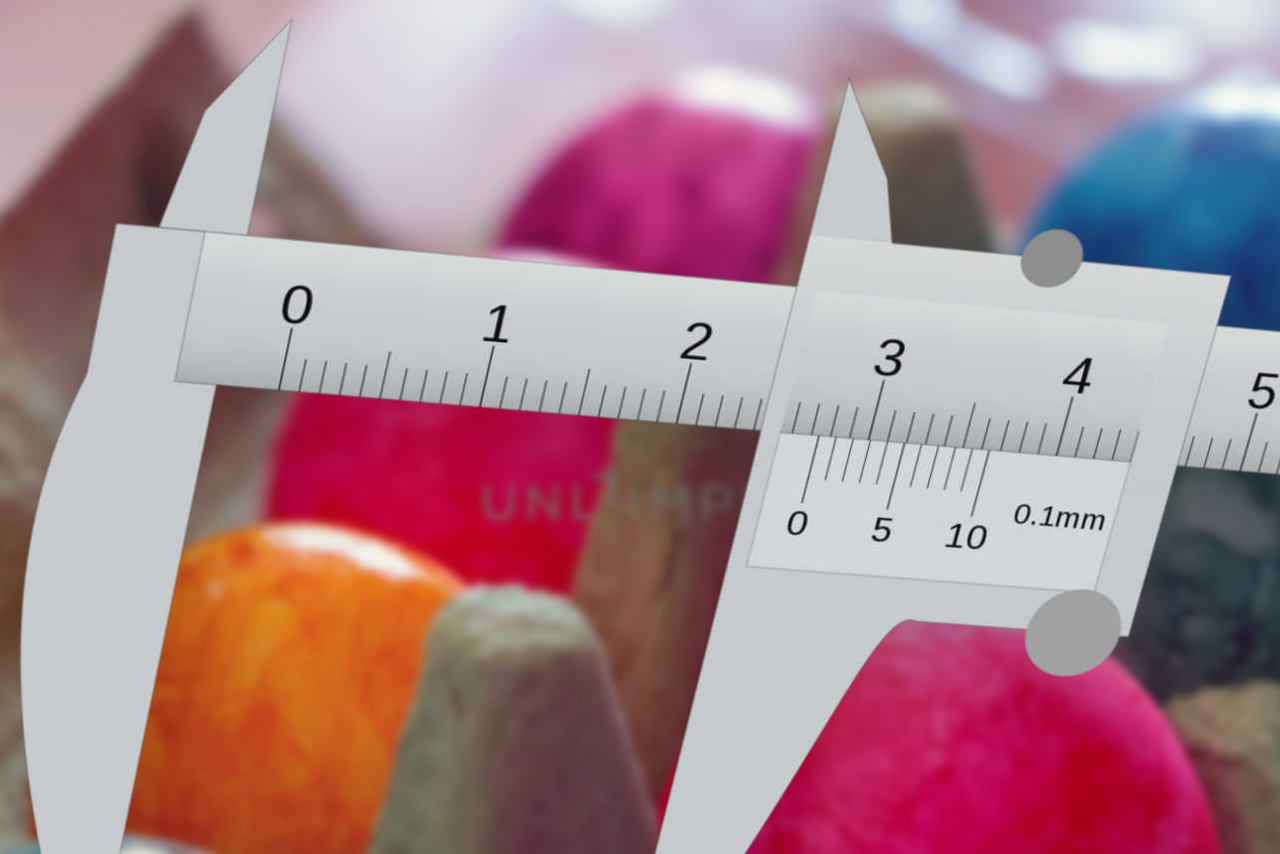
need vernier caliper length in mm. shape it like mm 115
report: mm 27.4
